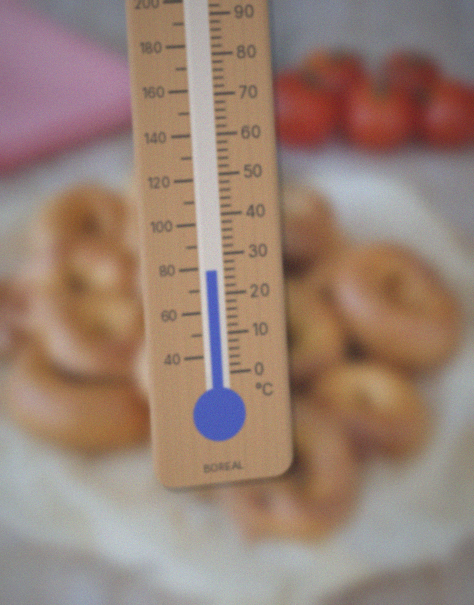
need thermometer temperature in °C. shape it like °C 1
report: °C 26
